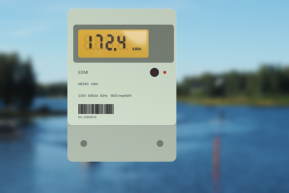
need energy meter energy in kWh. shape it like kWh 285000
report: kWh 172.4
